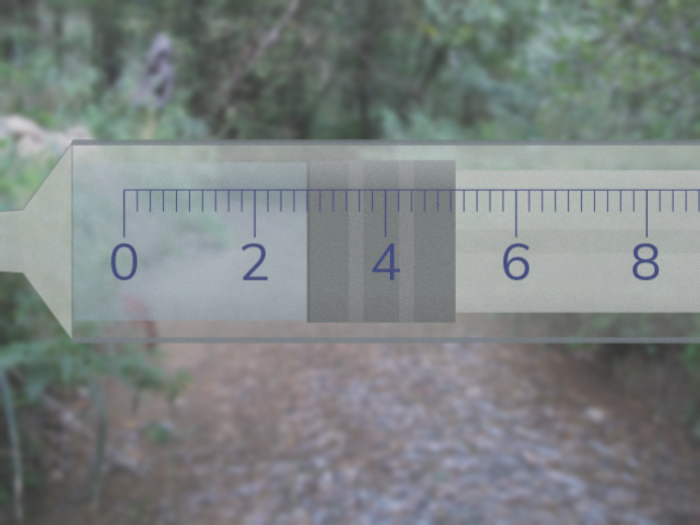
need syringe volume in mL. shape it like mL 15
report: mL 2.8
